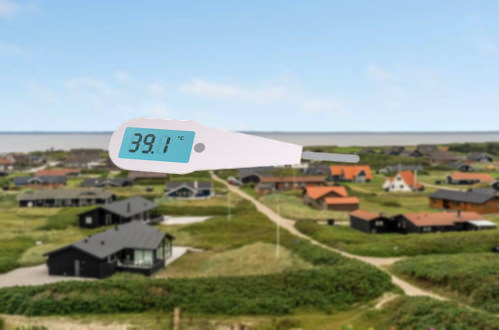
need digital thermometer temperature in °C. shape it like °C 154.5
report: °C 39.1
